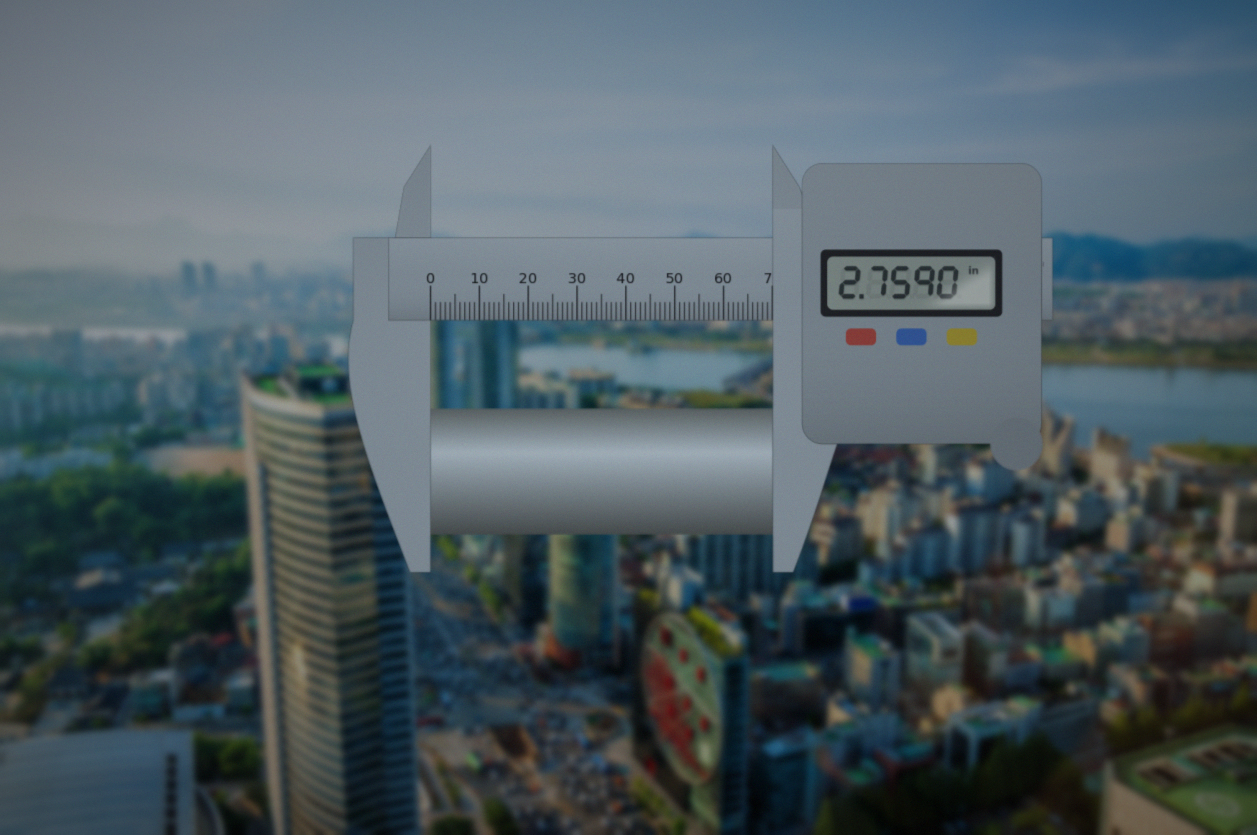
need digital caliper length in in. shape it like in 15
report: in 2.7590
